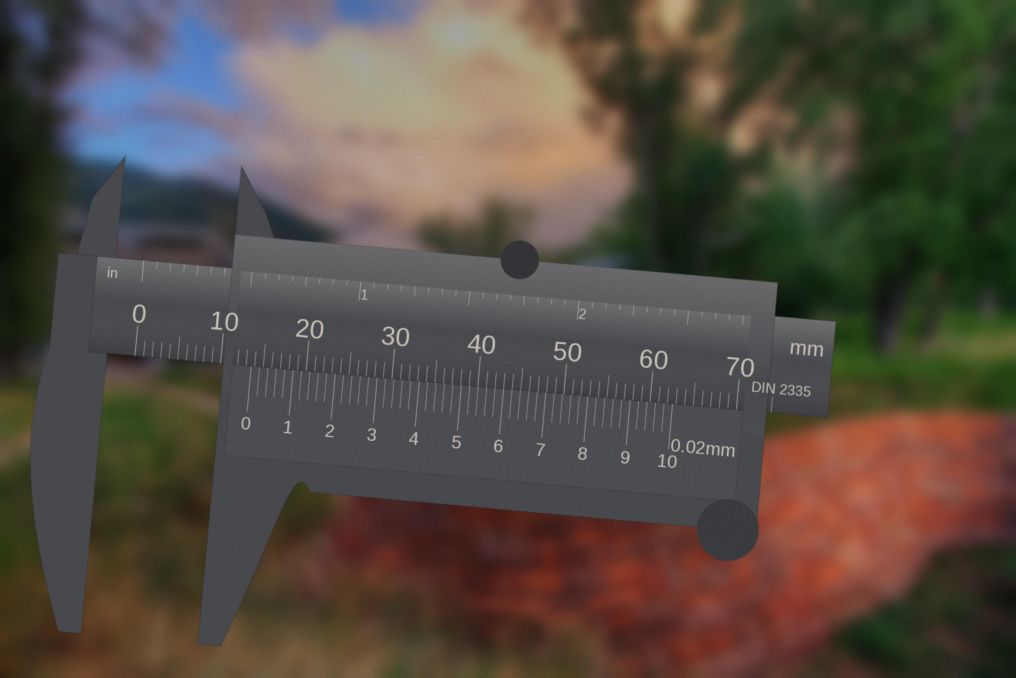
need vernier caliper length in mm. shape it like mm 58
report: mm 13.6
